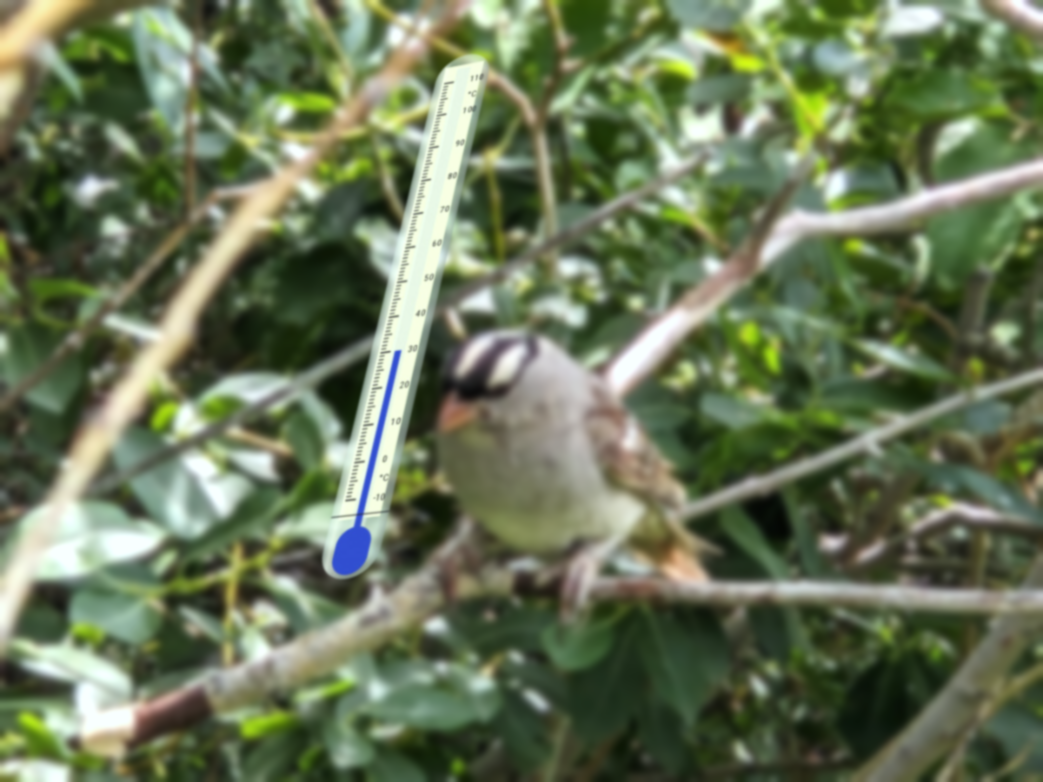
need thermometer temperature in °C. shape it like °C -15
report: °C 30
